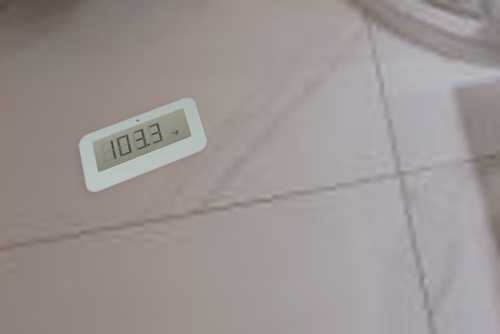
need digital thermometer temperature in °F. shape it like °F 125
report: °F 103.3
